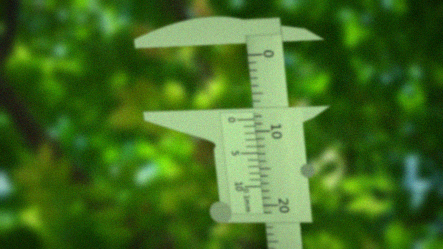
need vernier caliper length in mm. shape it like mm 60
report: mm 8.4
